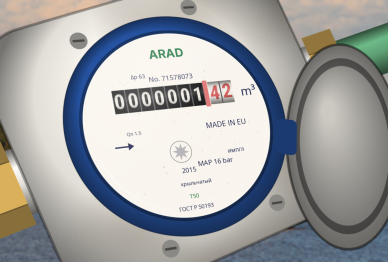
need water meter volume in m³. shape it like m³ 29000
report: m³ 1.42
